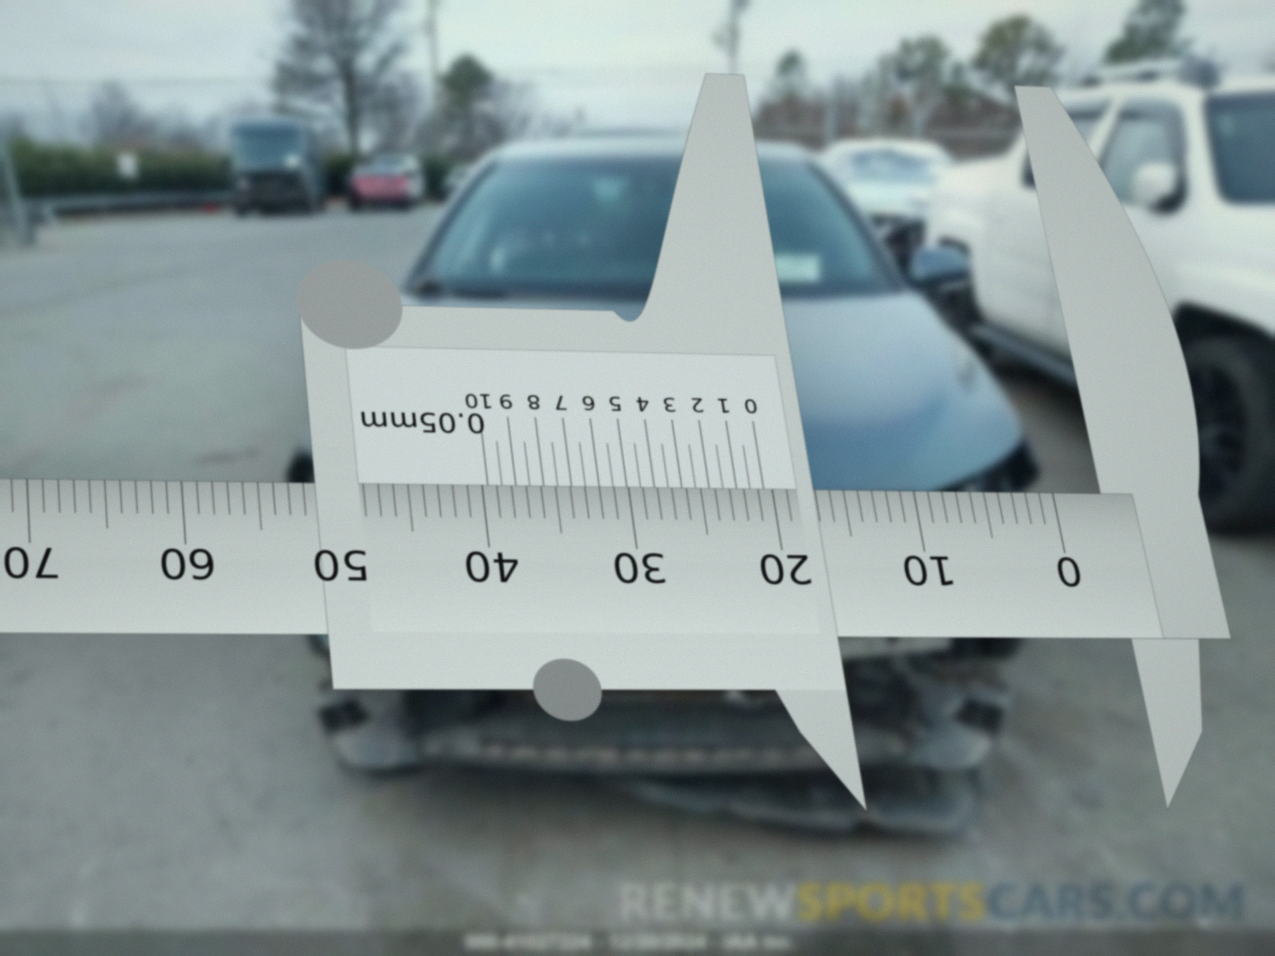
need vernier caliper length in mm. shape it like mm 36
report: mm 20.6
